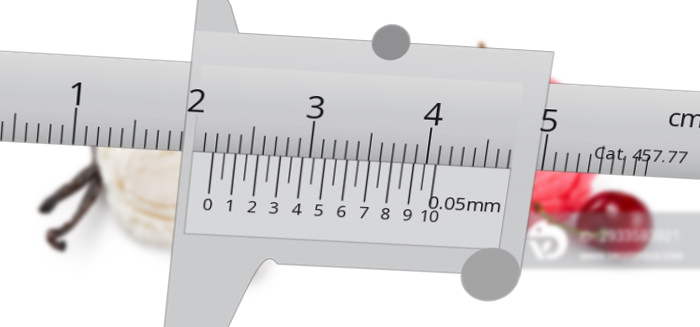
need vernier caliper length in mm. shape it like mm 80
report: mm 21.8
